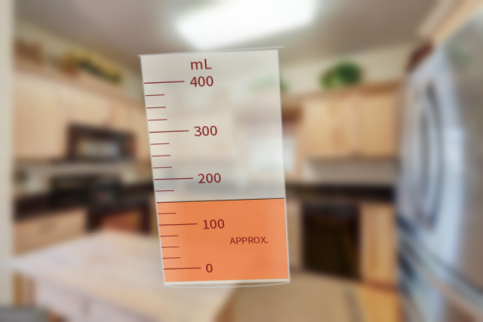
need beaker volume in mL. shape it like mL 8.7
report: mL 150
